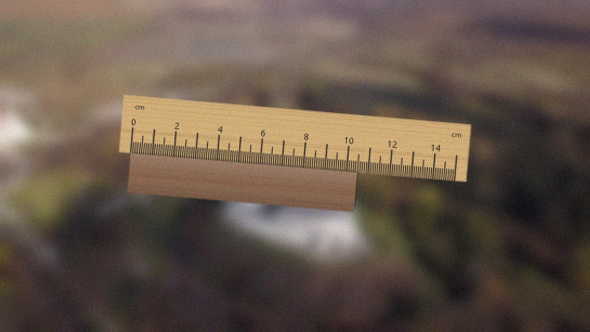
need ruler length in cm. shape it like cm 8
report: cm 10.5
